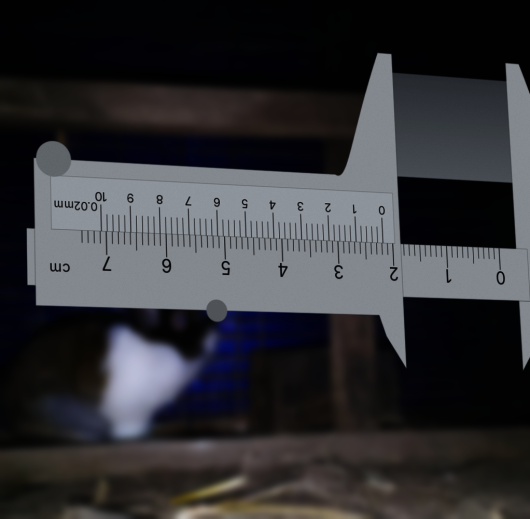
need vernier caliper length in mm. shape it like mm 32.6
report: mm 21.8
